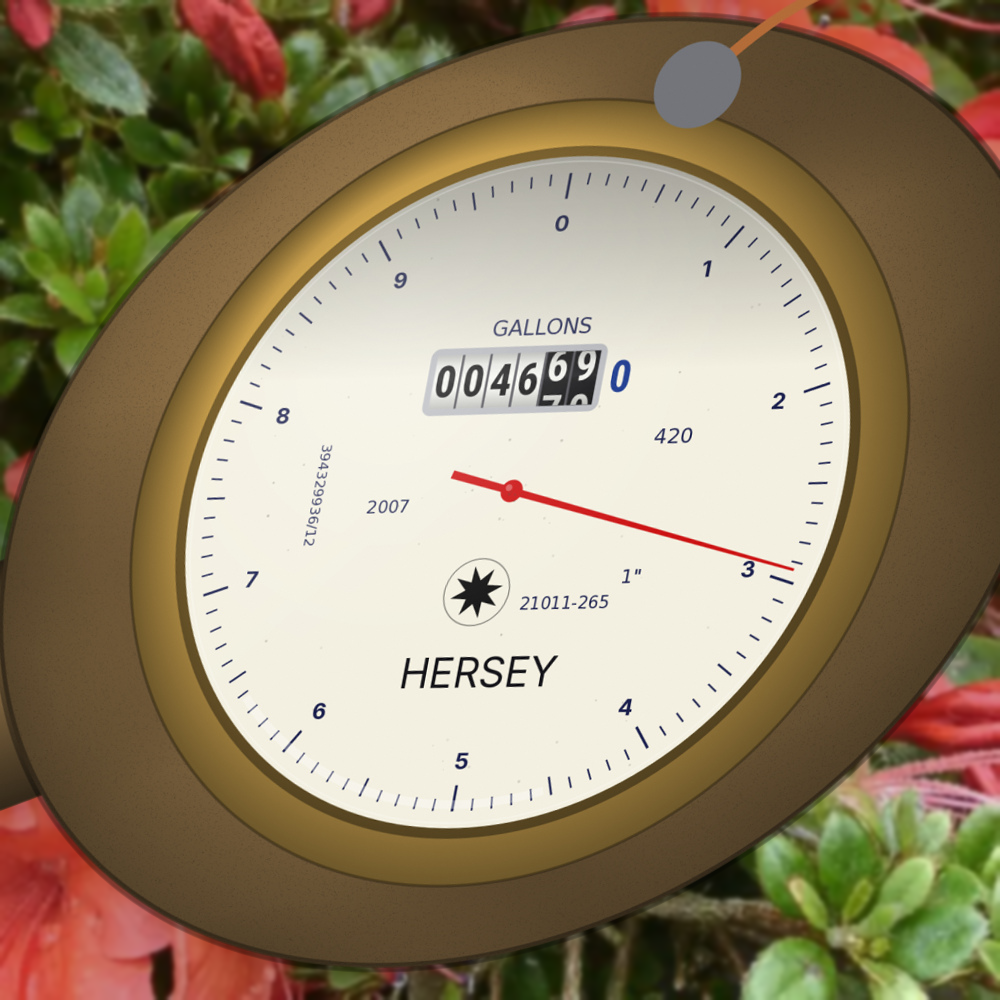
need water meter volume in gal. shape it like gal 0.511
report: gal 46692.9
